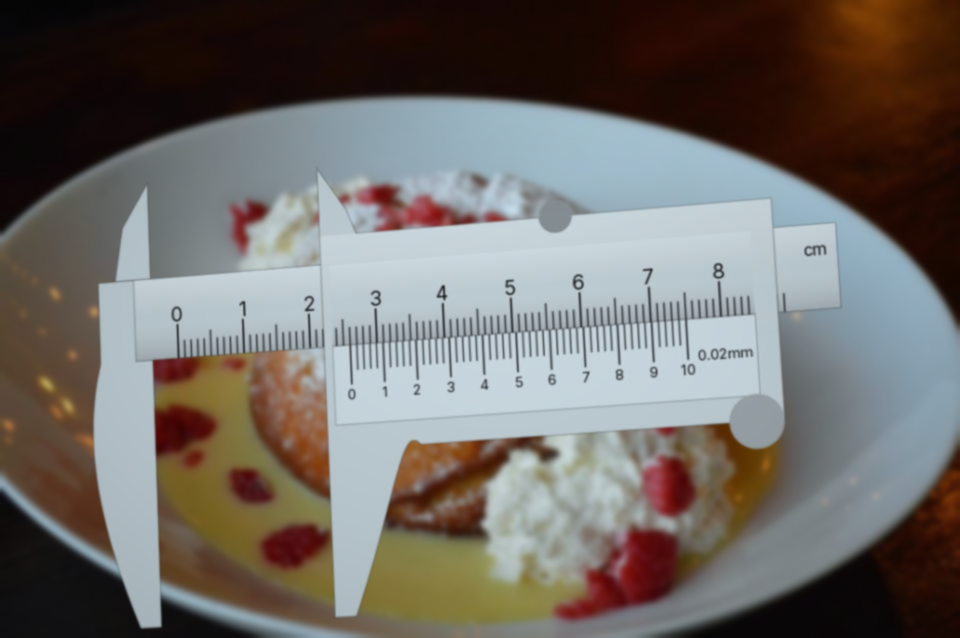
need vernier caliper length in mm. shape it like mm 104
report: mm 26.0
